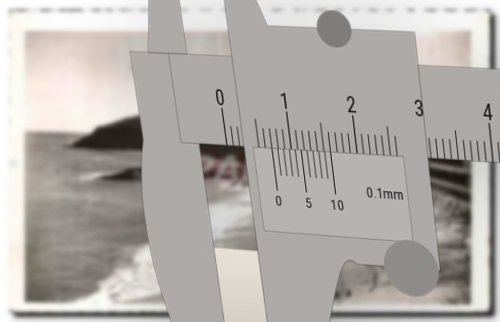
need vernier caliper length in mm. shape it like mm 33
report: mm 7.0
